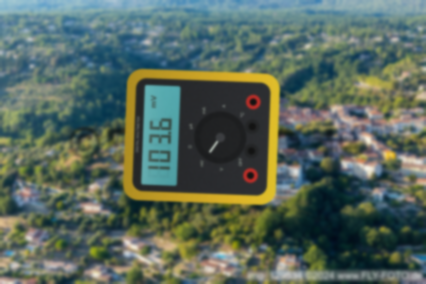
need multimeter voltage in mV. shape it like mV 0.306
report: mV 103.6
